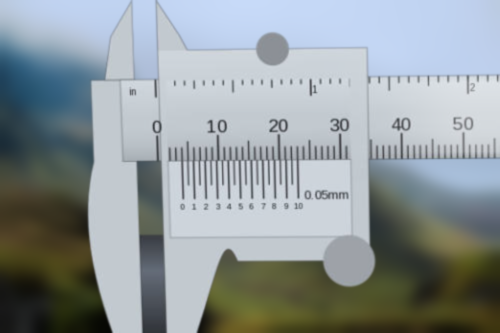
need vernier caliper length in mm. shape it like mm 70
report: mm 4.0
